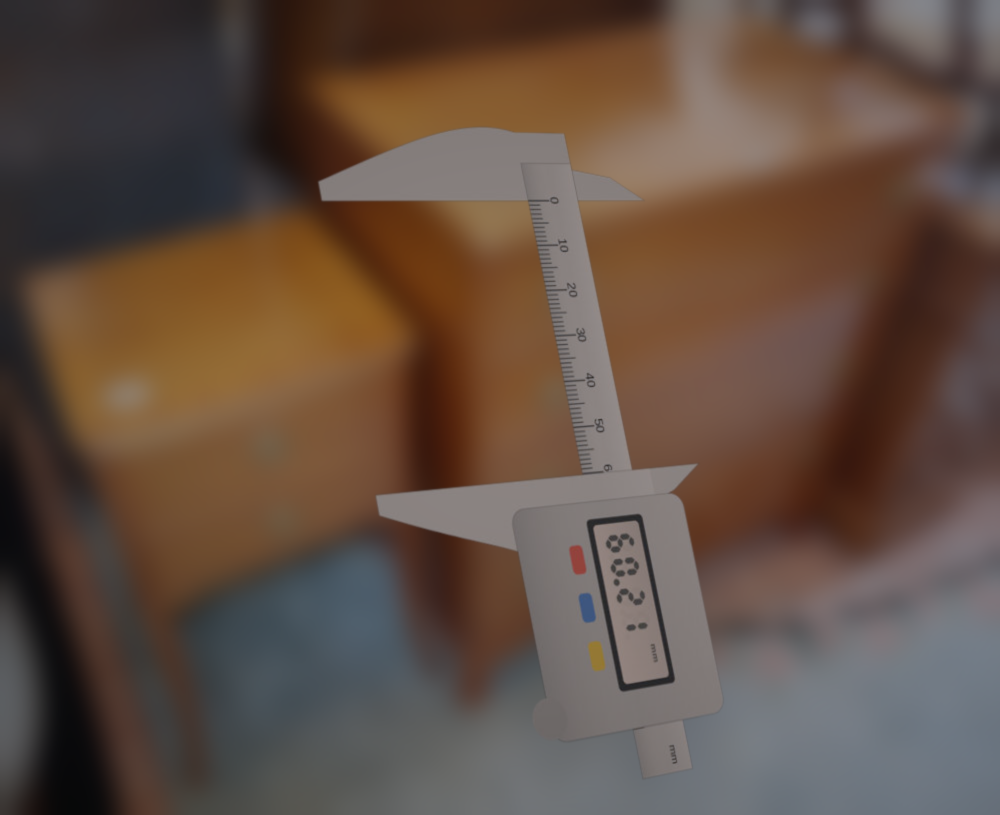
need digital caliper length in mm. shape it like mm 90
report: mm 60.21
